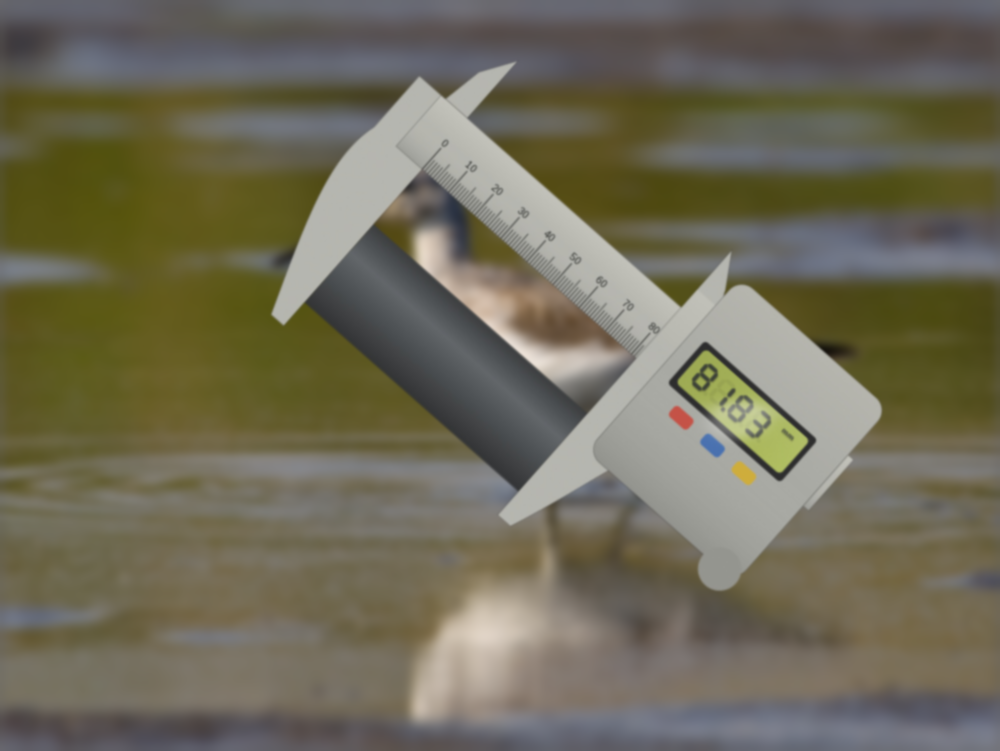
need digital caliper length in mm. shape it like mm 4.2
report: mm 81.83
